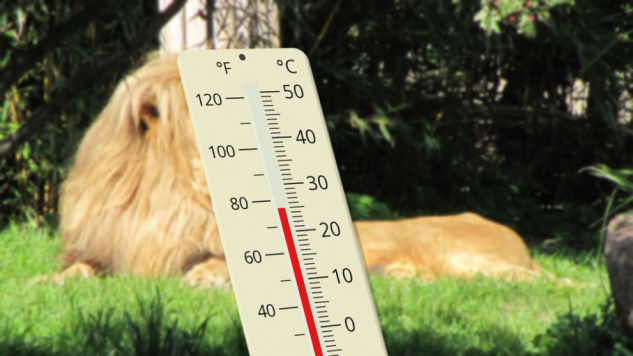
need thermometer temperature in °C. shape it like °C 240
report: °C 25
